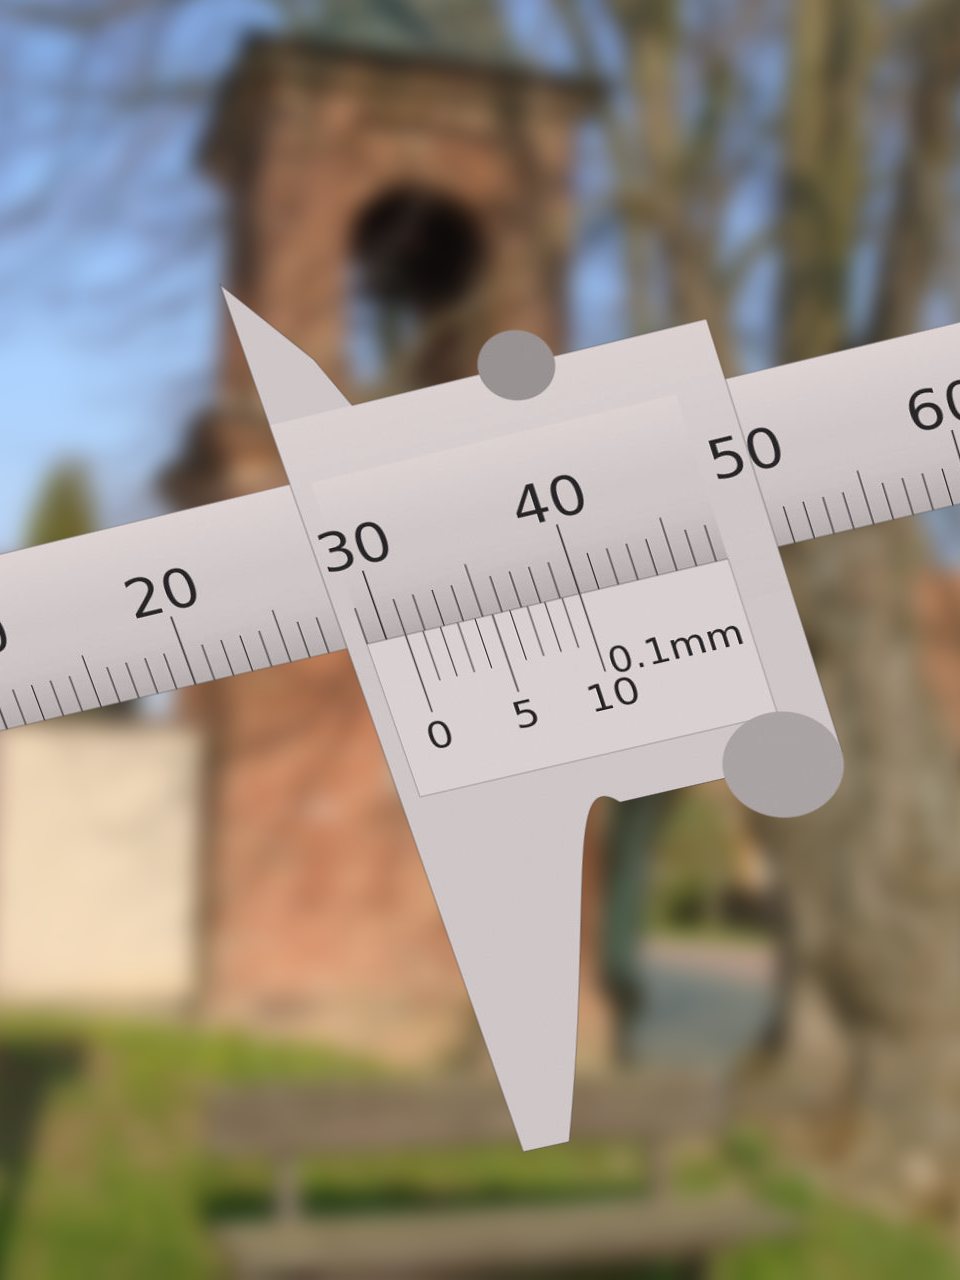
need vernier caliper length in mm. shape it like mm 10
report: mm 31.0
